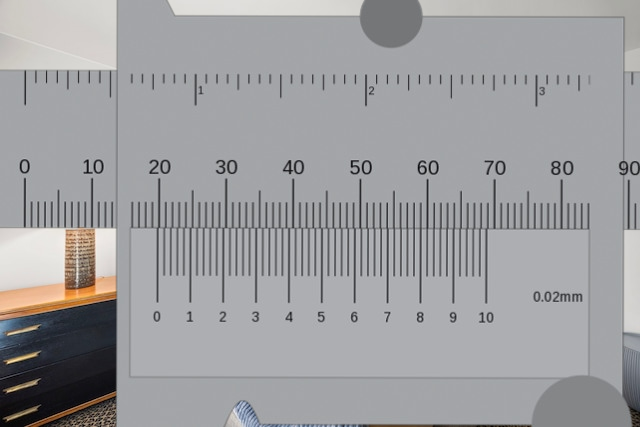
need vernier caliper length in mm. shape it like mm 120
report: mm 19.8
